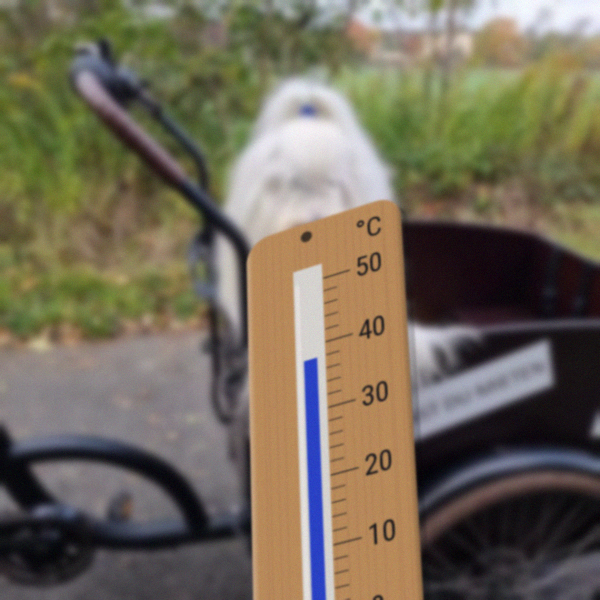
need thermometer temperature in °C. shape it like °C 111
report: °C 38
